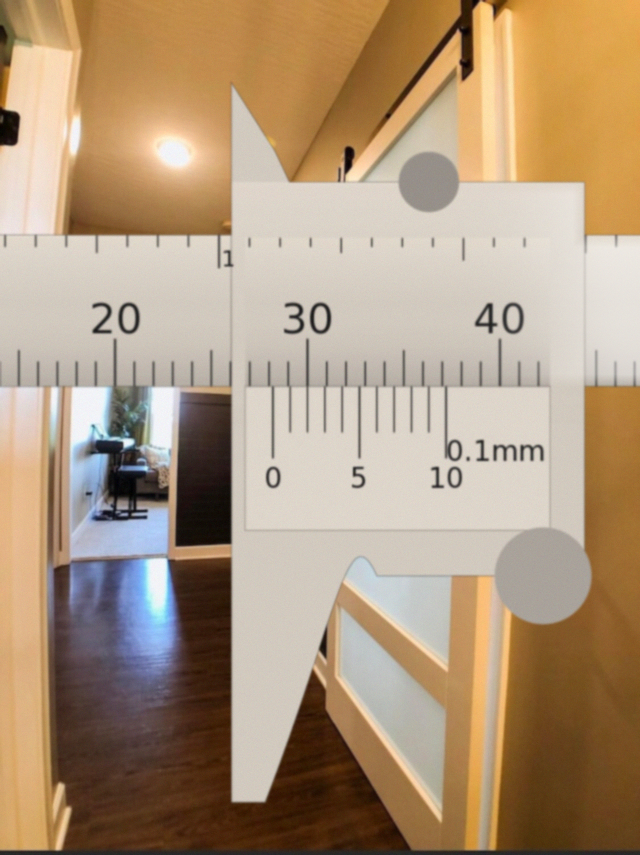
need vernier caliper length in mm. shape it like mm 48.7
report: mm 28.2
